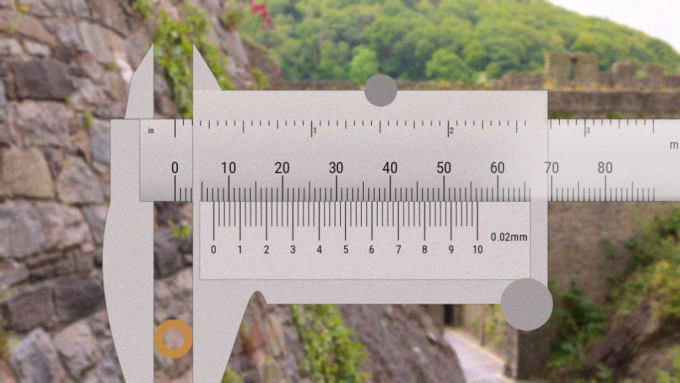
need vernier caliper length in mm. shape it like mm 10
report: mm 7.2
